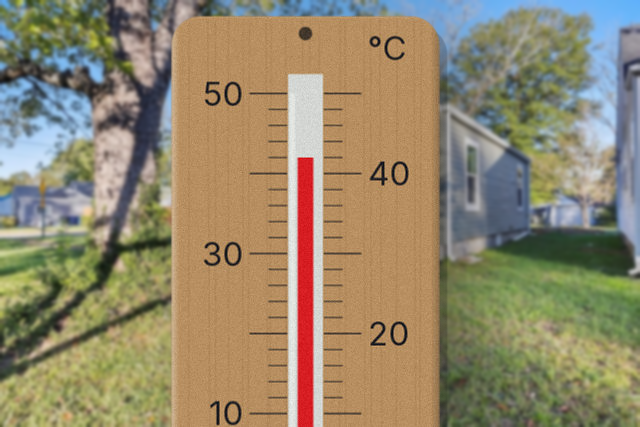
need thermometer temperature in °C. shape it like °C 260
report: °C 42
